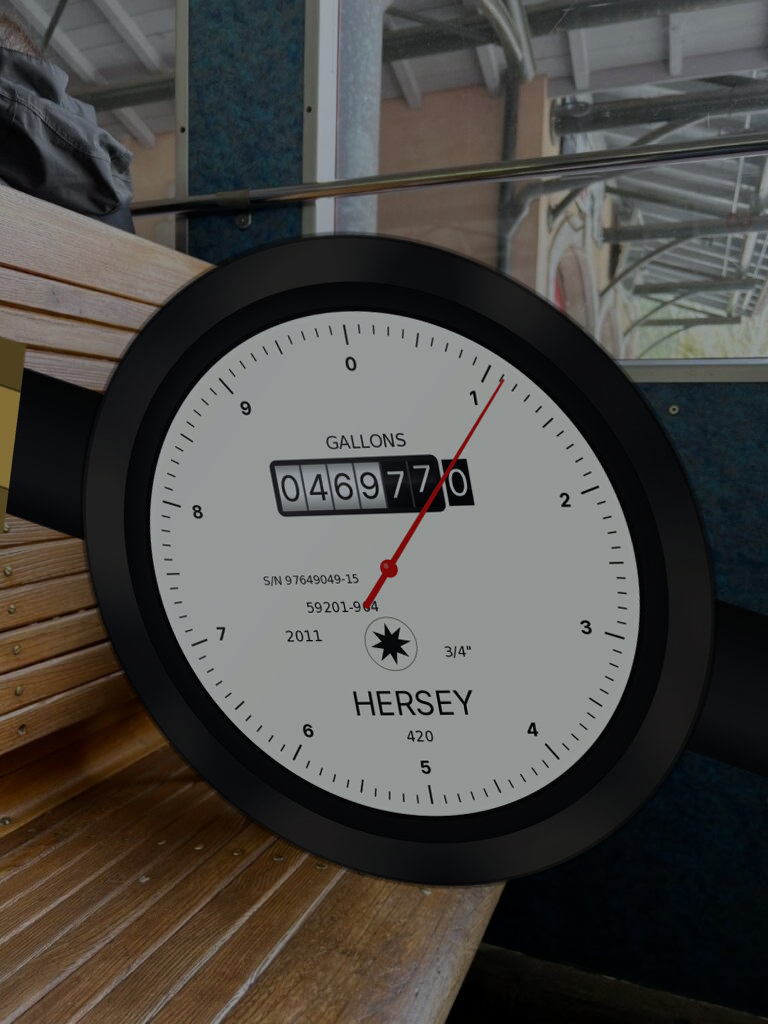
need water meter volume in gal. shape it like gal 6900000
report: gal 469771.1
